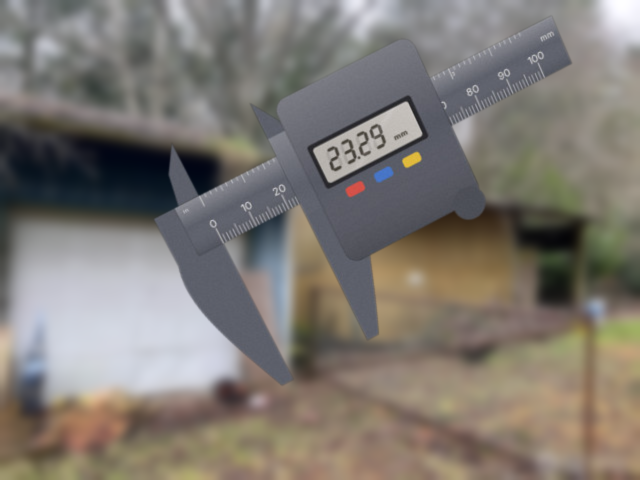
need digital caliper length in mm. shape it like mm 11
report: mm 23.29
